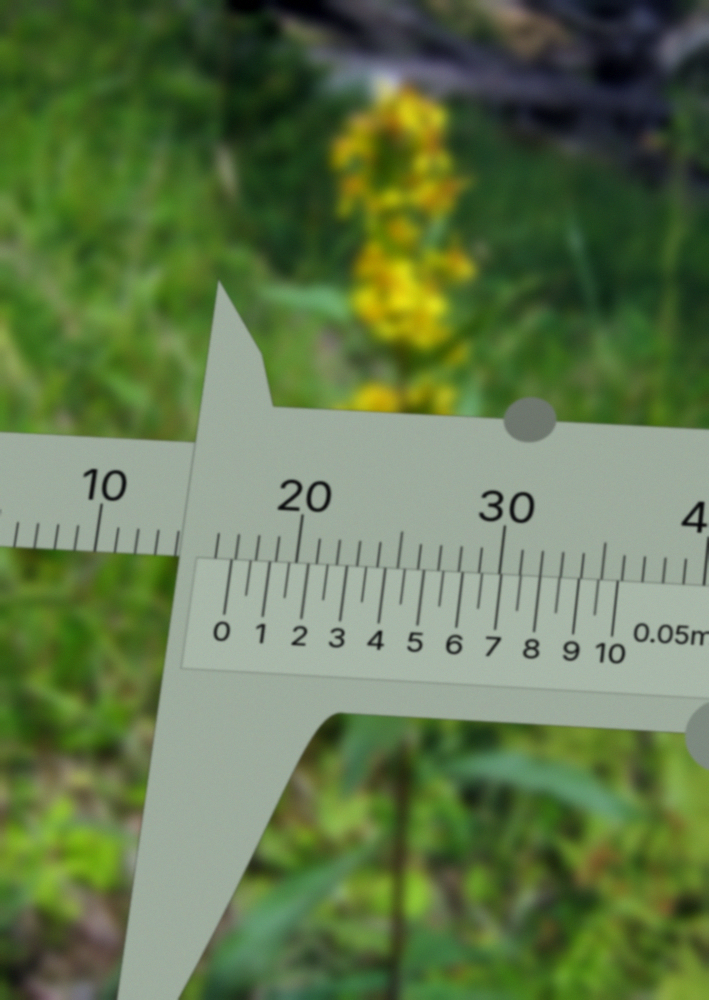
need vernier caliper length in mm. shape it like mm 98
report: mm 16.8
